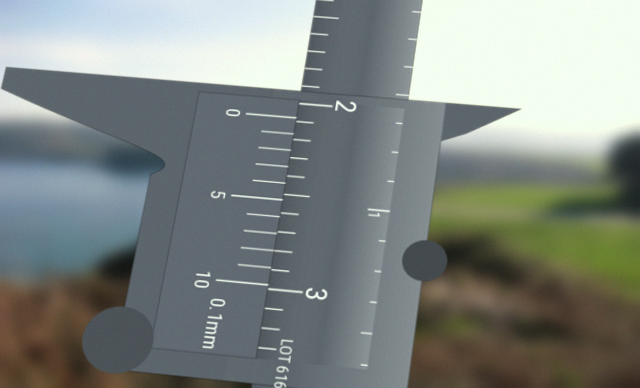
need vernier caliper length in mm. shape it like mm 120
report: mm 20.8
